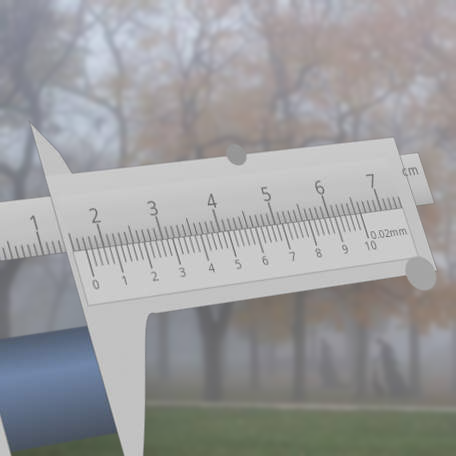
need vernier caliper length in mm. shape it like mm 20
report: mm 17.0
